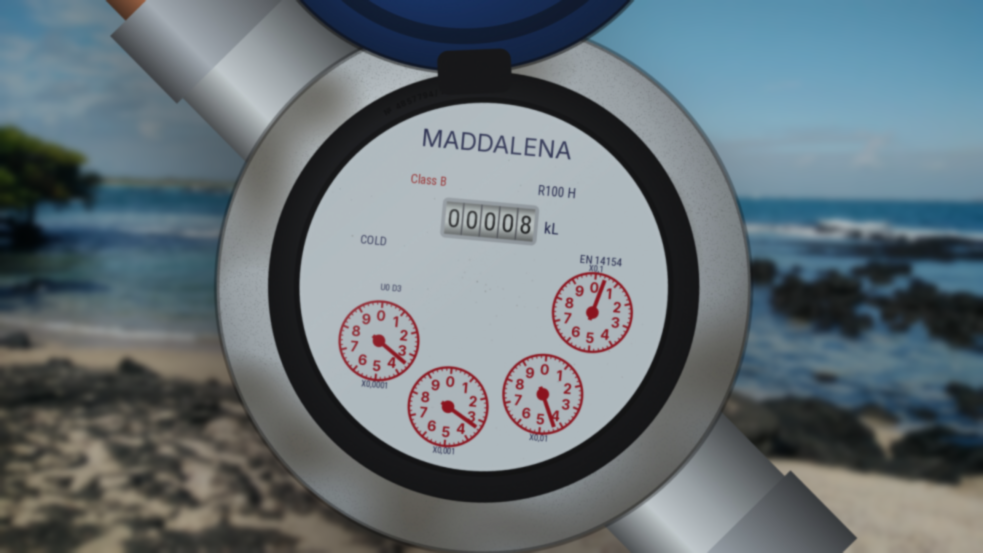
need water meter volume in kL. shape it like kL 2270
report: kL 8.0433
